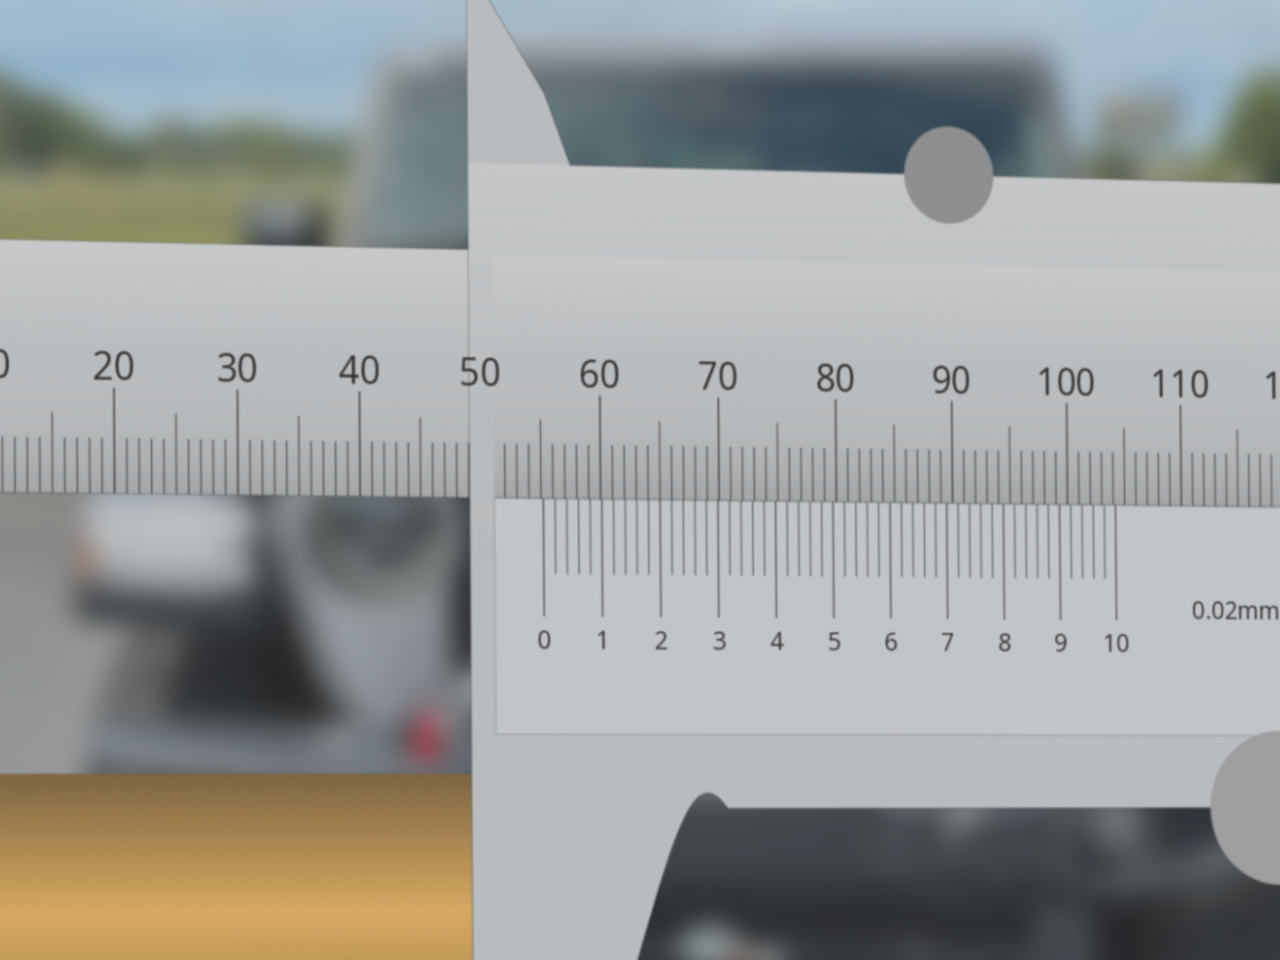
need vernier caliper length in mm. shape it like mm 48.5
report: mm 55.2
